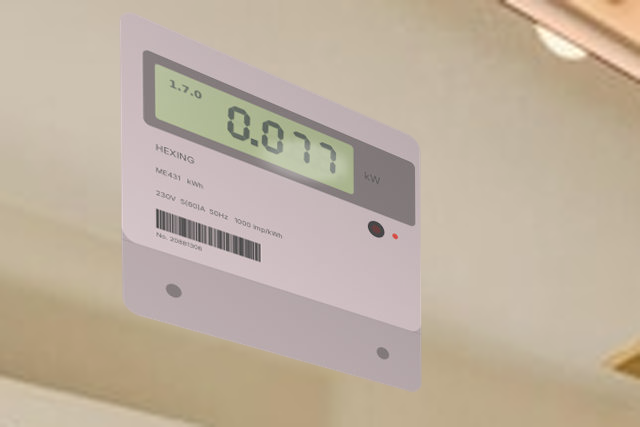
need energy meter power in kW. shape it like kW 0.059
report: kW 0.077
